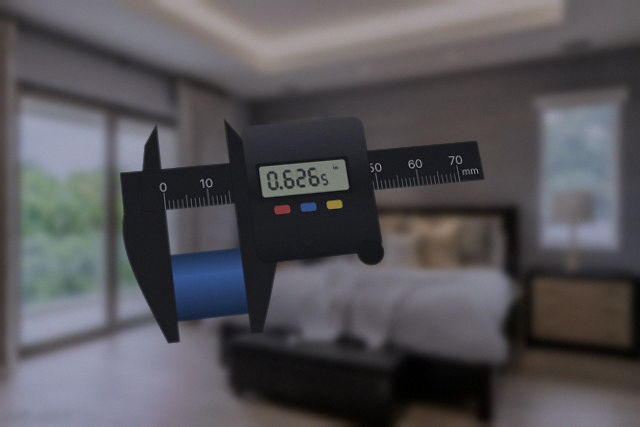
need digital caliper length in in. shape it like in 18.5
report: in 0.6265
